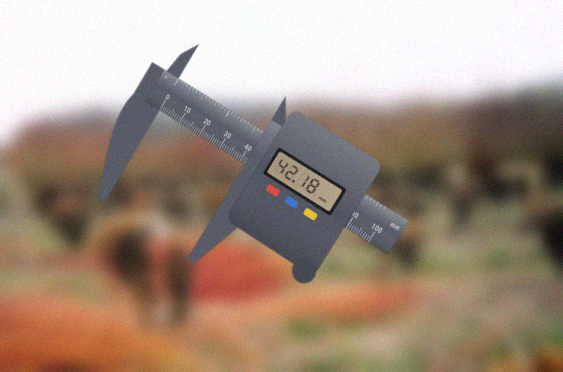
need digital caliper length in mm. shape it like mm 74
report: mm 42.18
